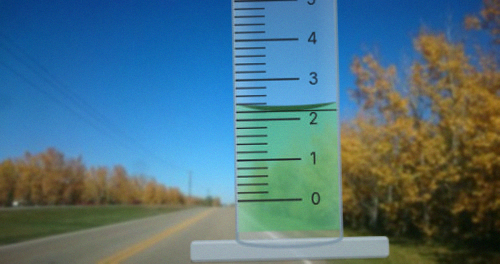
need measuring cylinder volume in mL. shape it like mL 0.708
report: mL 2.2
